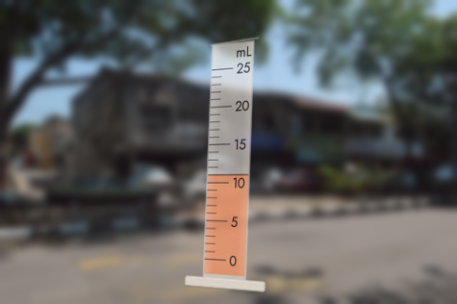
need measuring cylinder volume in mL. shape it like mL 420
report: mL 11
